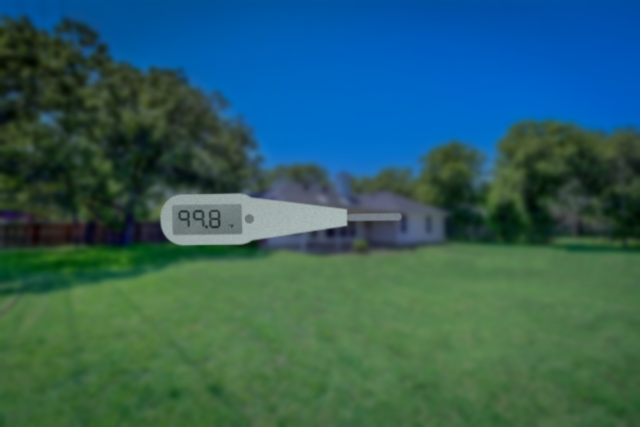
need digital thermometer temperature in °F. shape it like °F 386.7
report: °F 99.8
